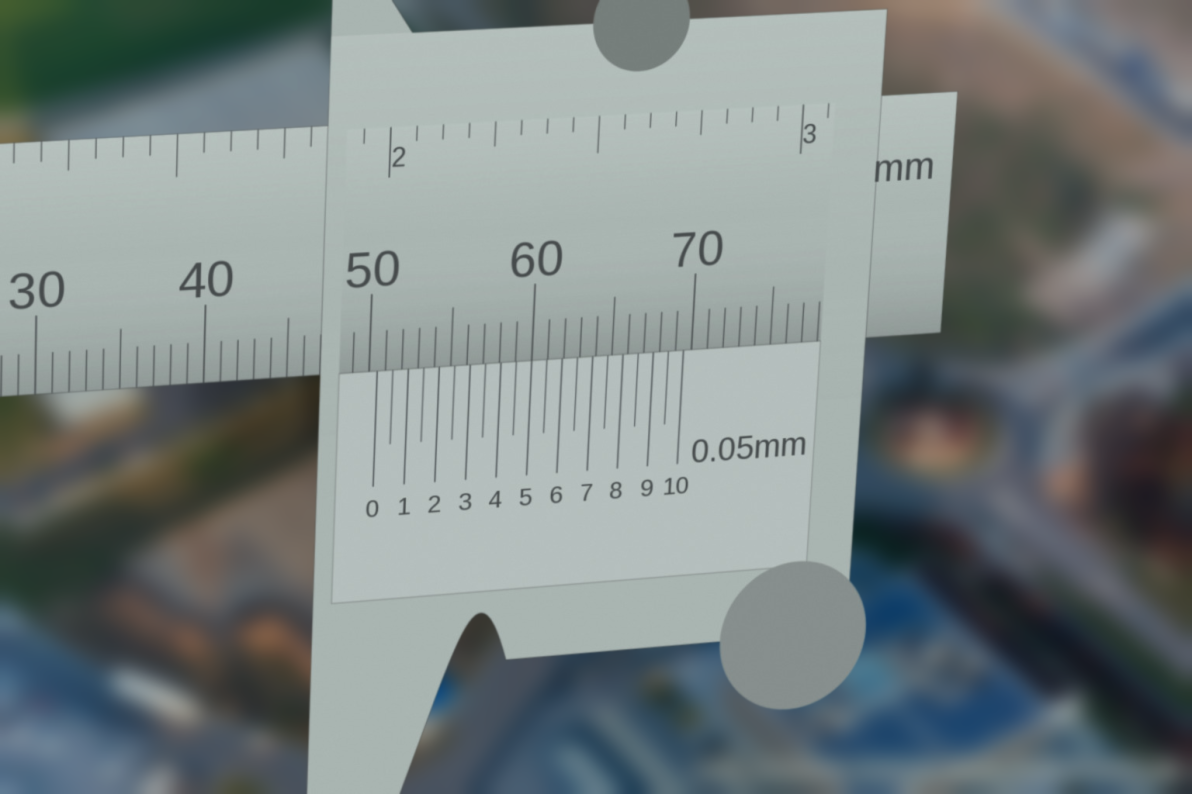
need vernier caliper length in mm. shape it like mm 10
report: mm 50.5
